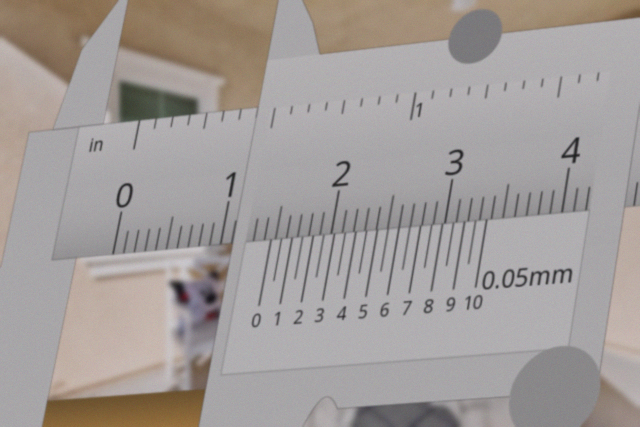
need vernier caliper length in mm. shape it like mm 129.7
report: mm 14.6
